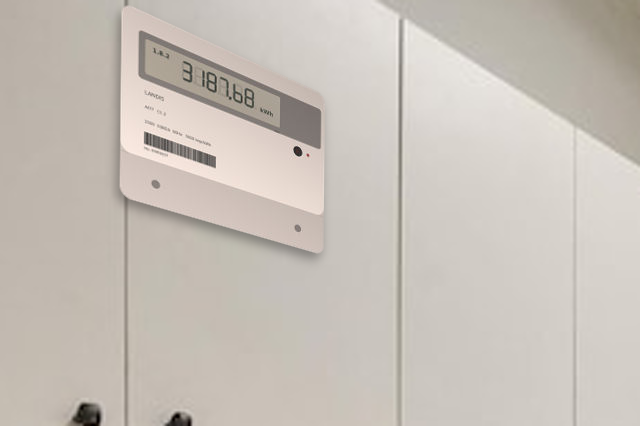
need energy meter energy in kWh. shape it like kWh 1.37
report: kWh 3187.68
